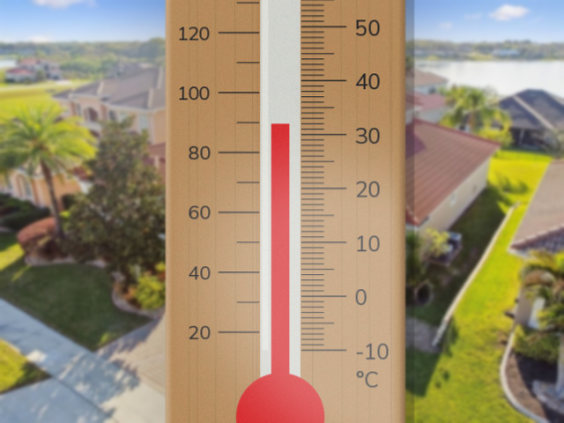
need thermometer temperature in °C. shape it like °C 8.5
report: °C 32
